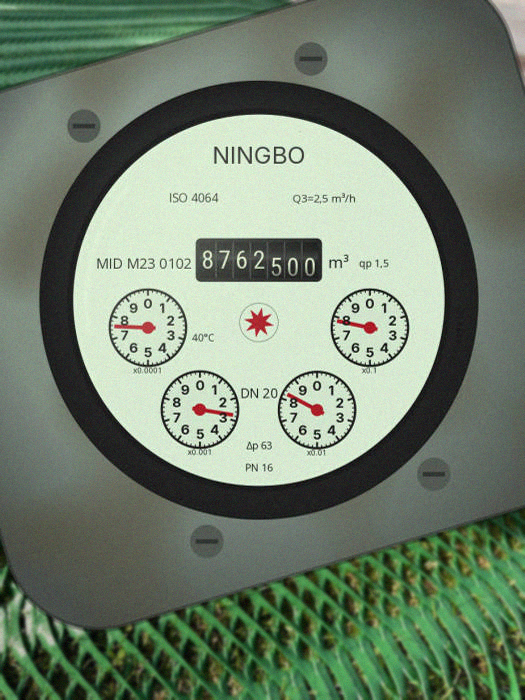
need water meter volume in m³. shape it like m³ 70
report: m³ 8762499.7827
